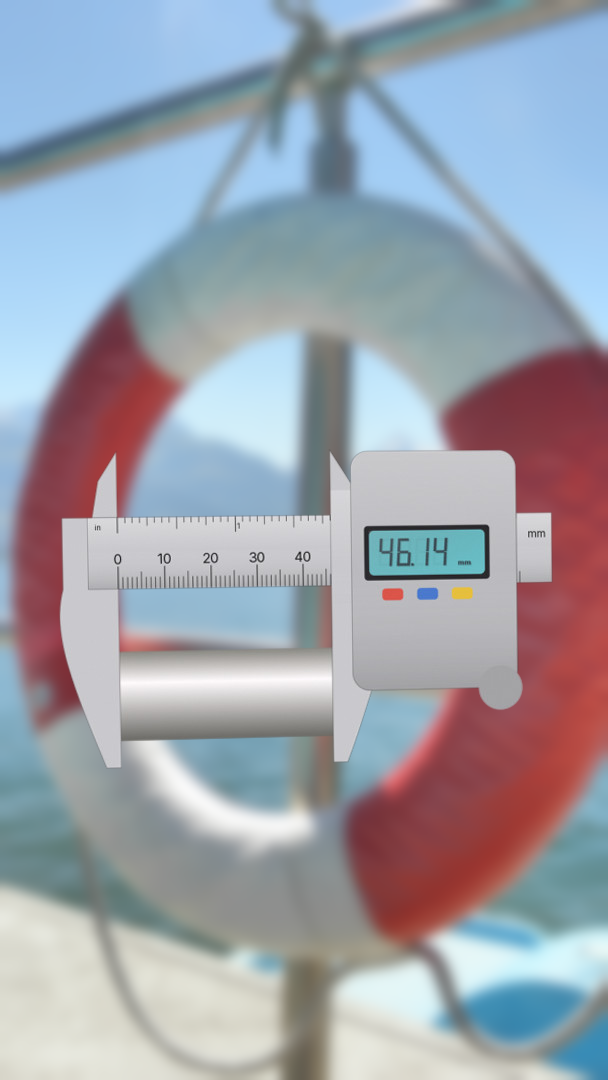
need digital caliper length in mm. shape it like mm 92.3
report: mm 46.14
